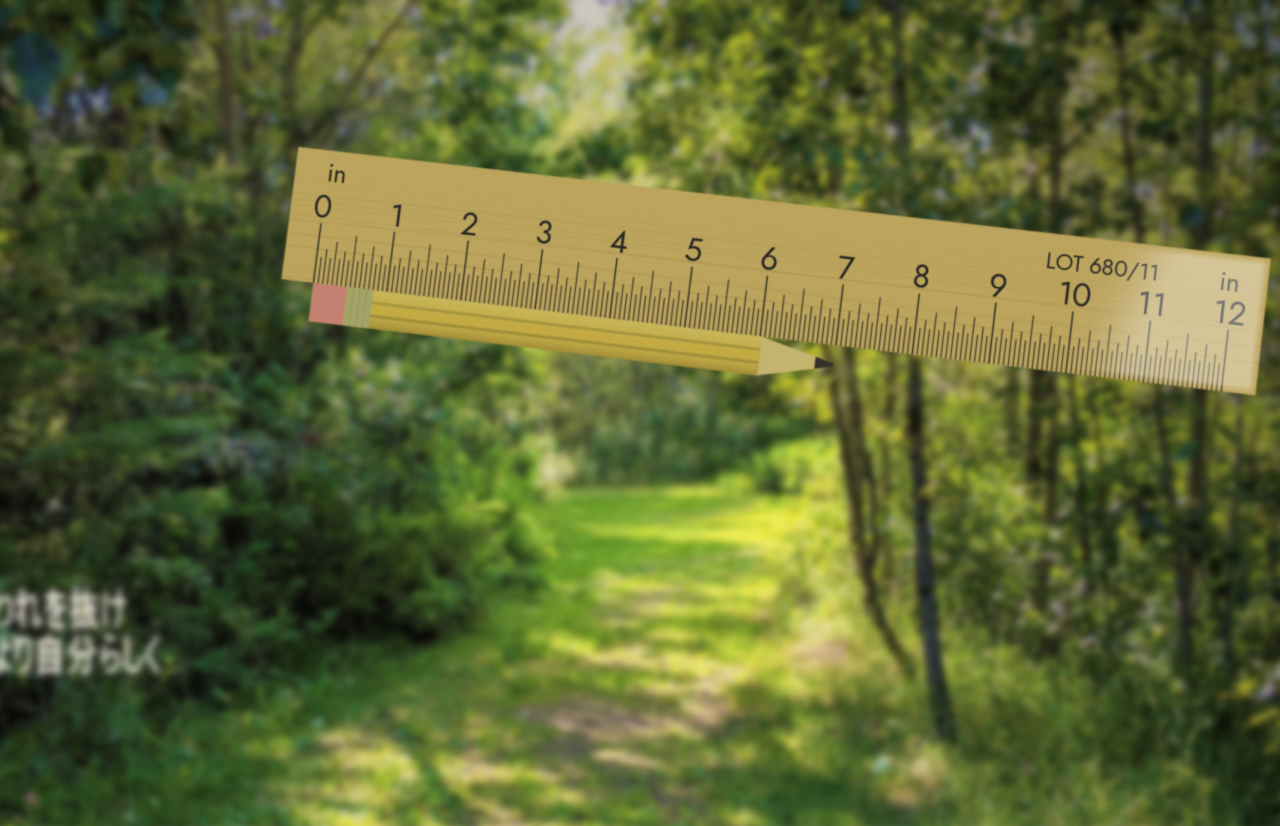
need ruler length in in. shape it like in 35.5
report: in 7
